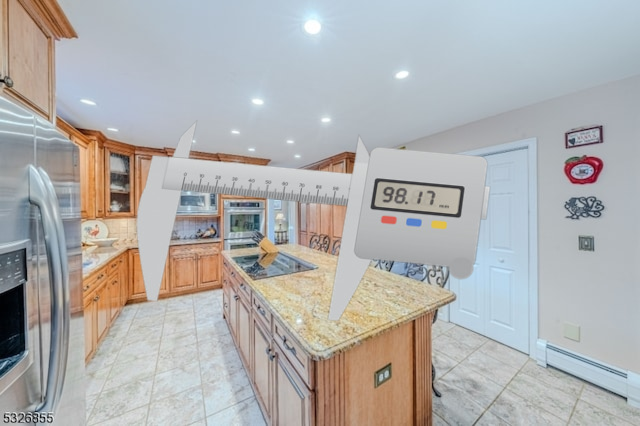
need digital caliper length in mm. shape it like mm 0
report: mm 98.17
